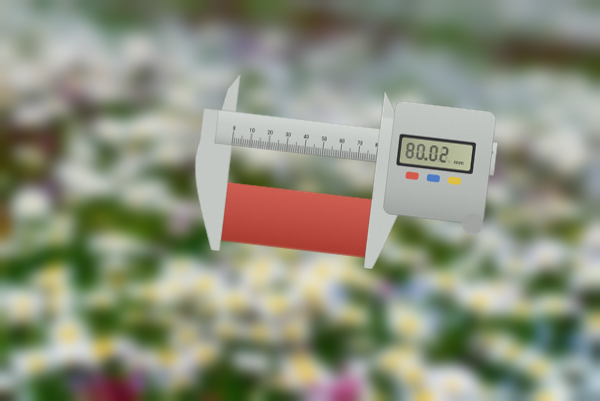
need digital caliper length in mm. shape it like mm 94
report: mm 80.02
